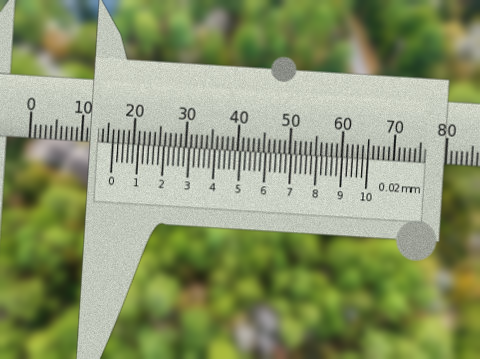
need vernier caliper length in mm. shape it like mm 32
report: mm 16.0
